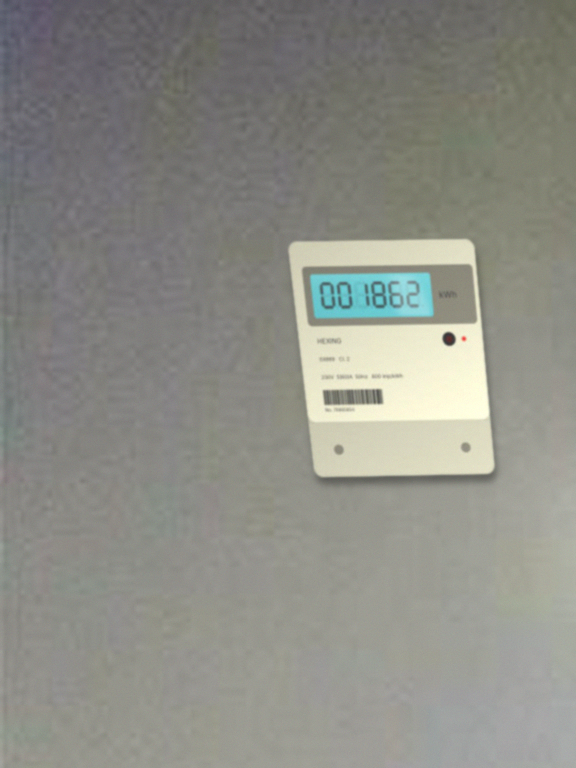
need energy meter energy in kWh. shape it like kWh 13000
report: kWh 1862
